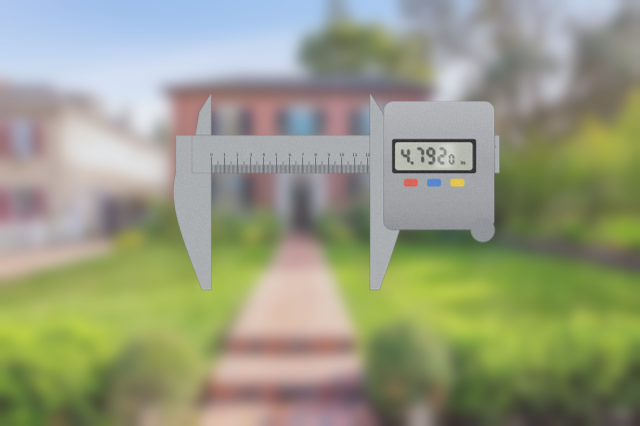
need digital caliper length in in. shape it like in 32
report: in 4.7920
